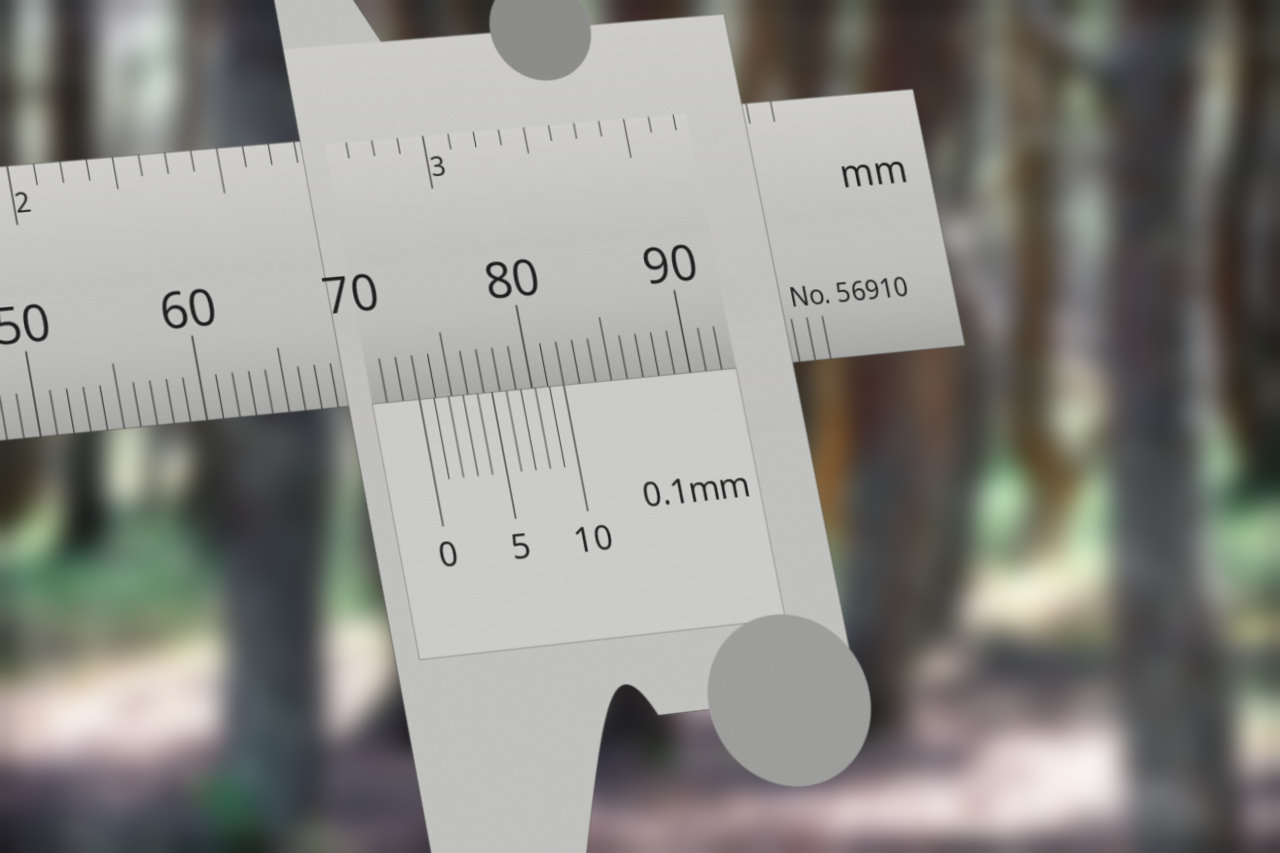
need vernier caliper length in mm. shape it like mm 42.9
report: mm 73.0
